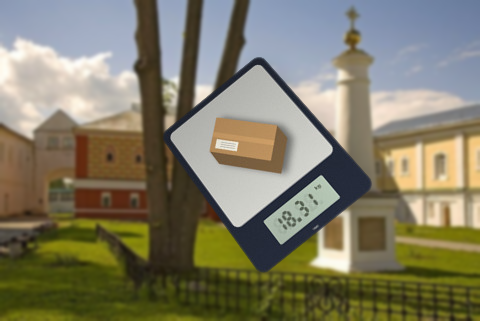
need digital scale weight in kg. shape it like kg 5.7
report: kg 18.31
